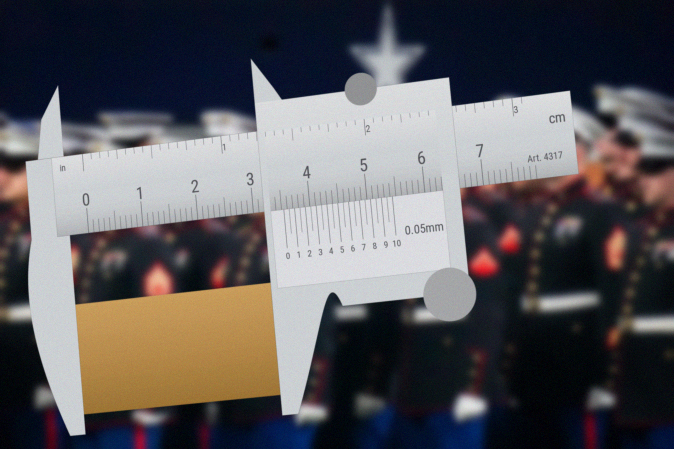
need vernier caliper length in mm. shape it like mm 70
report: mm 35.4
